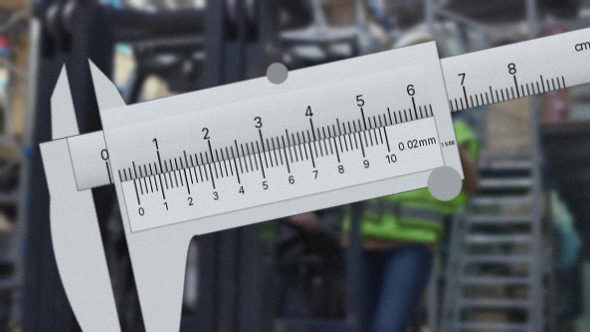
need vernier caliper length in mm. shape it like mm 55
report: mm 4.5
